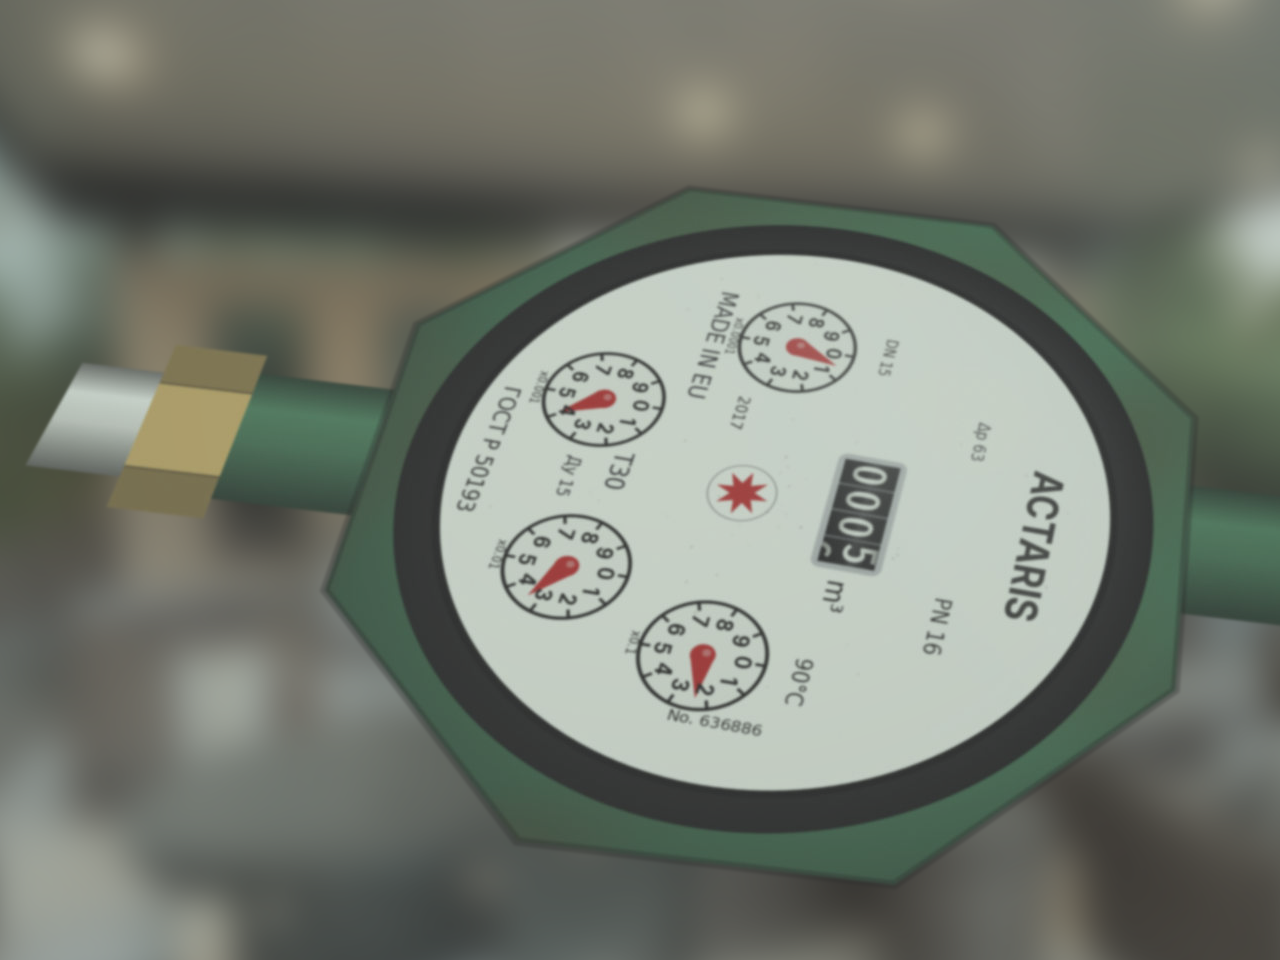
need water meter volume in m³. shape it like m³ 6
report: m³ 5.2340
